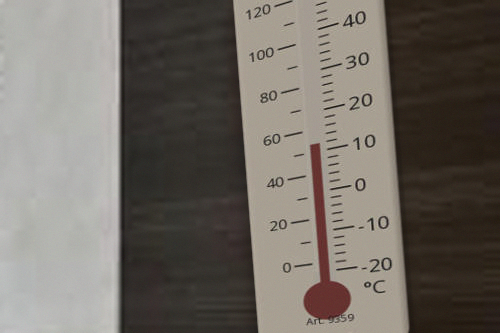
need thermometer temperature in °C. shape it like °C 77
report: °C 12
